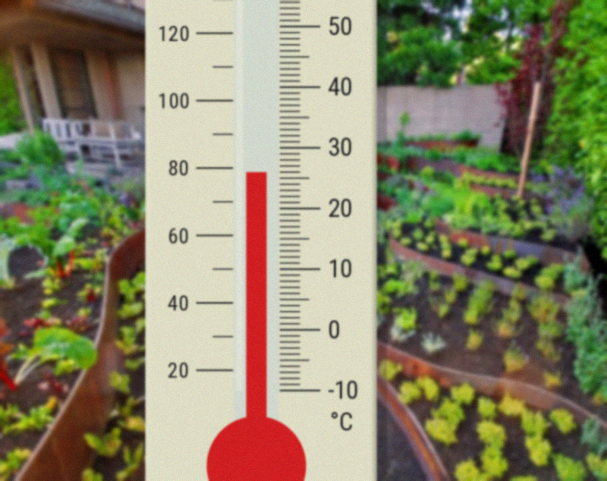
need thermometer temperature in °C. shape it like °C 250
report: °C 26
